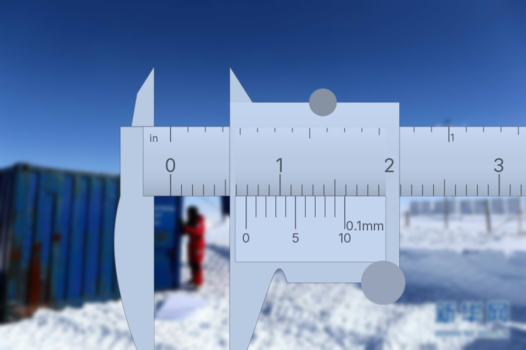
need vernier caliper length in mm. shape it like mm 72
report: mm 6.9
